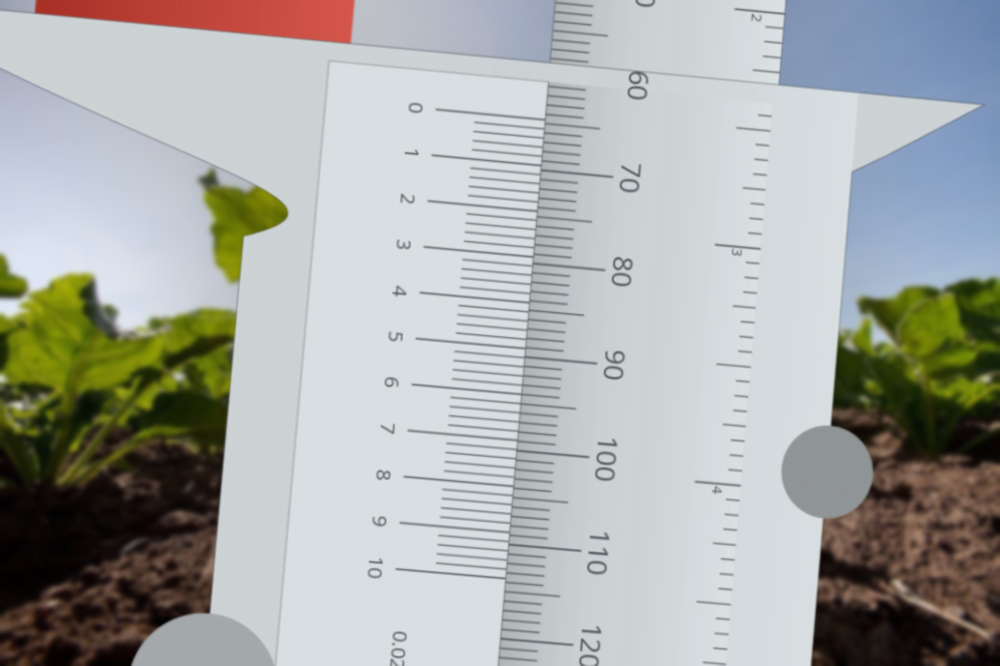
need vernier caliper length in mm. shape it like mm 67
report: mm 64.6
